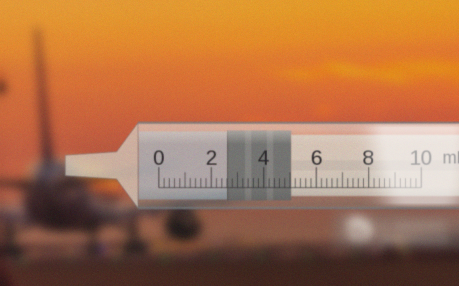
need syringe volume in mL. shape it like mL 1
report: mL 2.6
